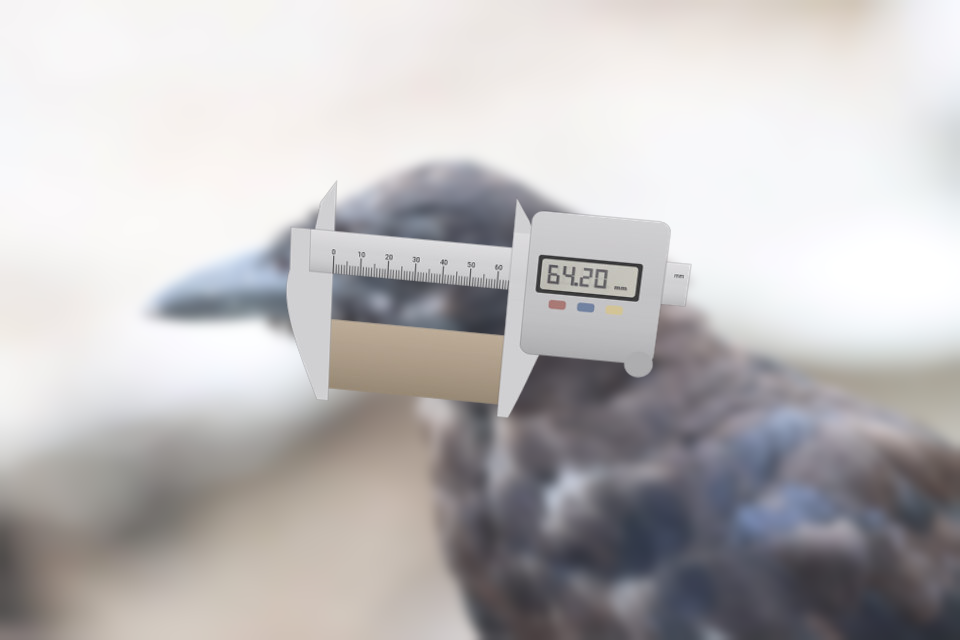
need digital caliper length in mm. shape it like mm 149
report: mm 64.20
